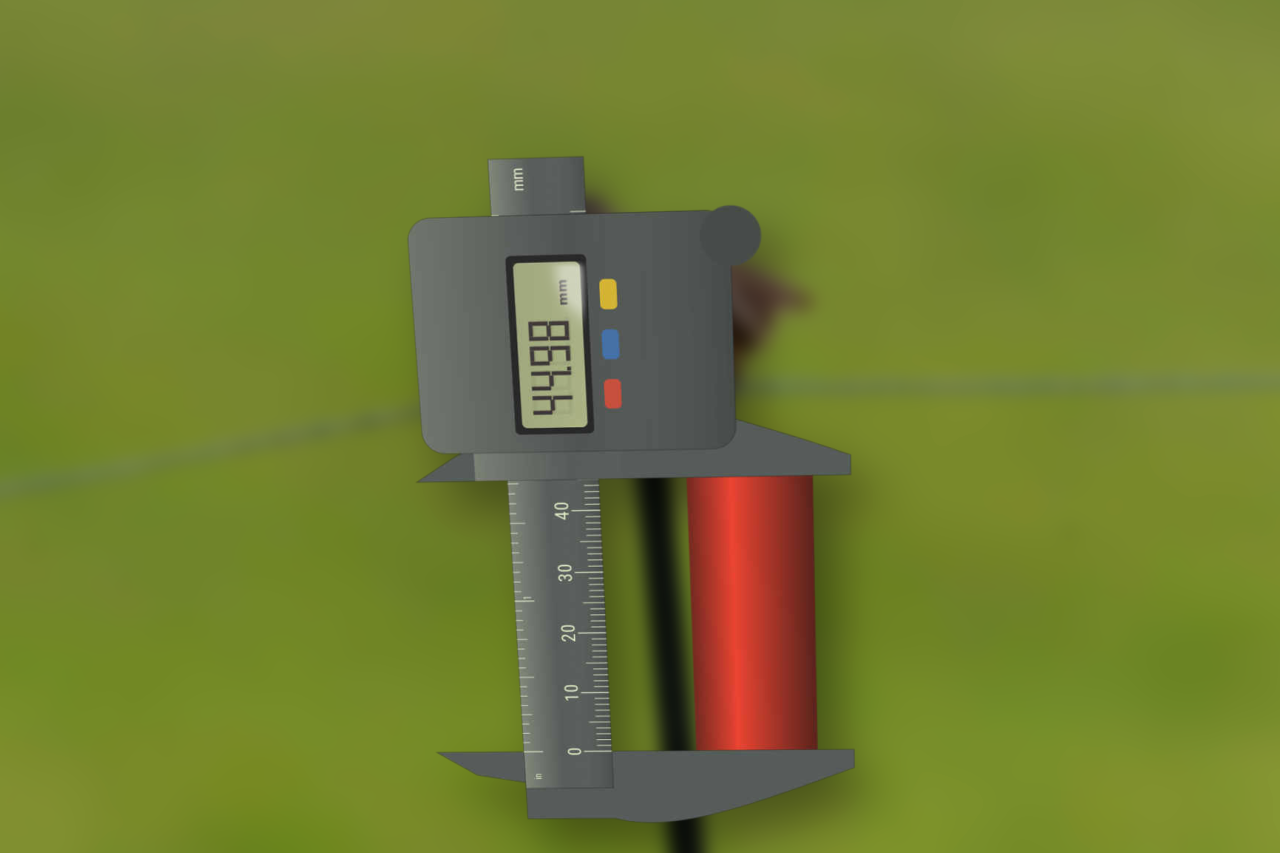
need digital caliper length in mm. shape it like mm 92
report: mm 44.98
